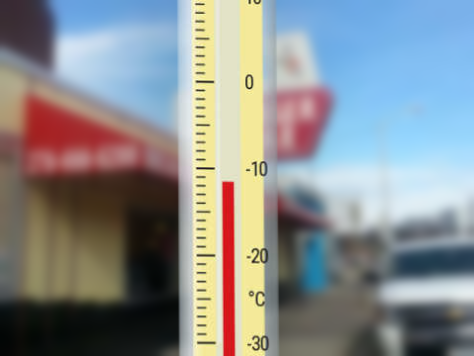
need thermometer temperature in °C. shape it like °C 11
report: °C -11.5
